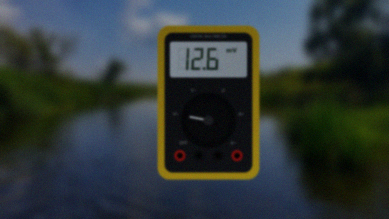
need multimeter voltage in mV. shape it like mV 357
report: mV 12.6
